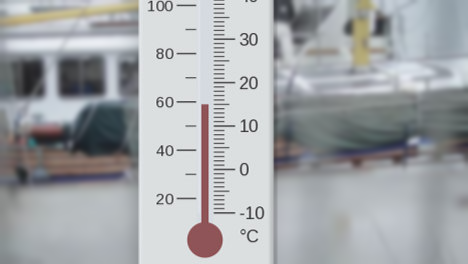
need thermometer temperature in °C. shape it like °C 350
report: °C 15
